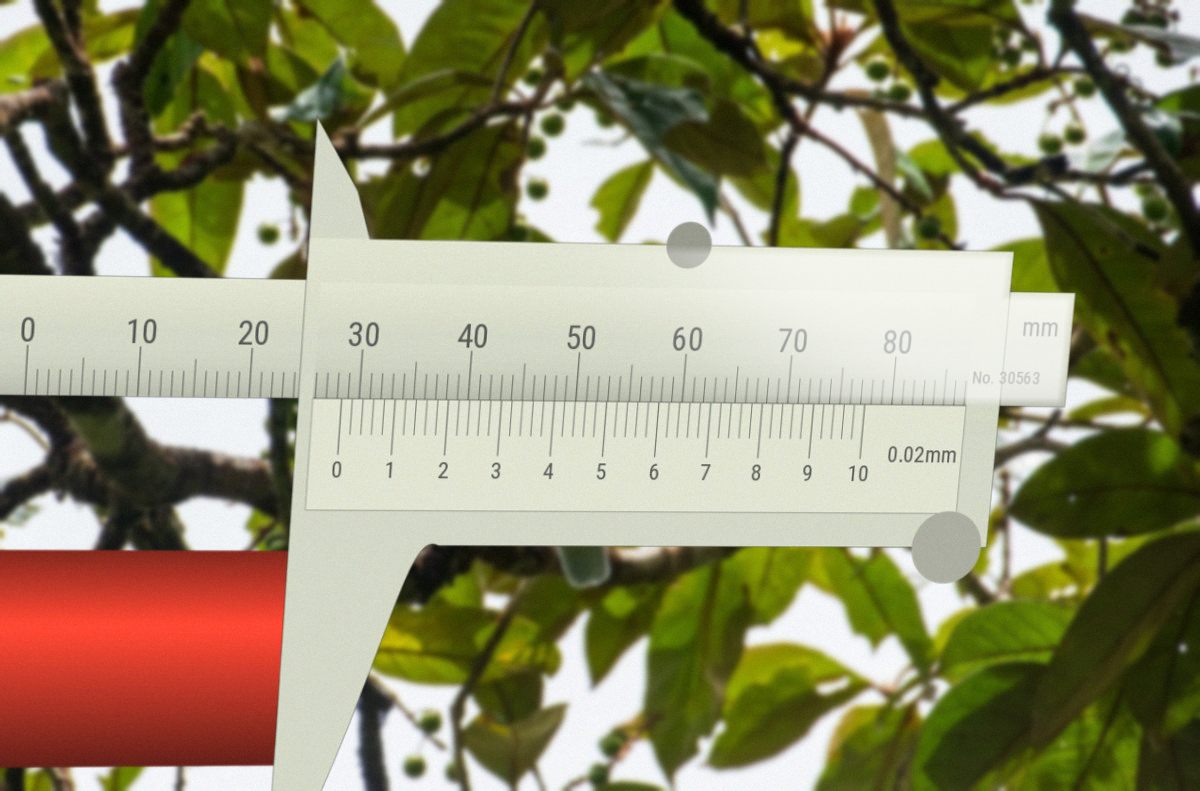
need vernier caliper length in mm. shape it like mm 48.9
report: mm 28.4
